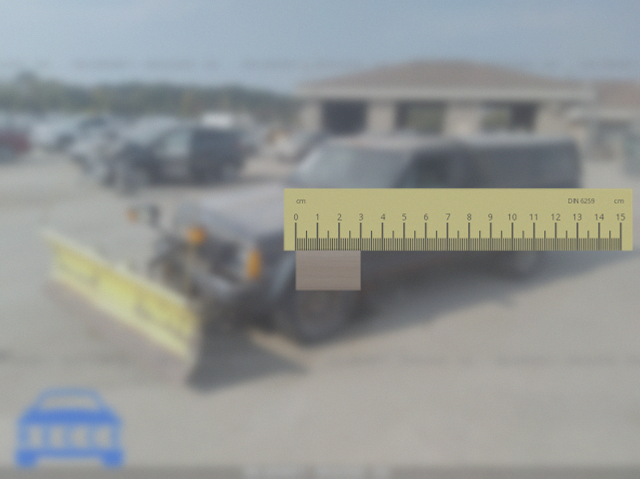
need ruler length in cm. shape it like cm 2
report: cm 3
